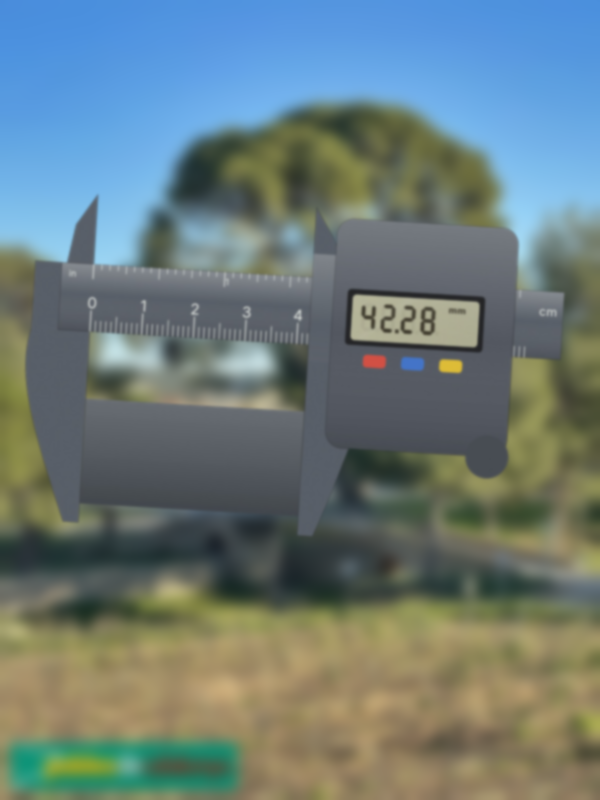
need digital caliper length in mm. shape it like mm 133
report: mm 42.28
